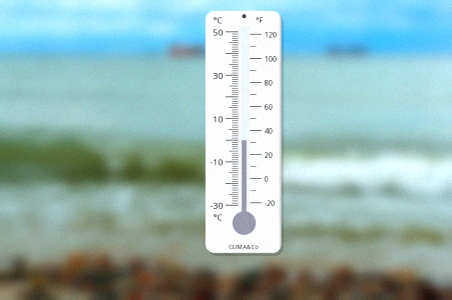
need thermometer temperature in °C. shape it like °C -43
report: °C 0
